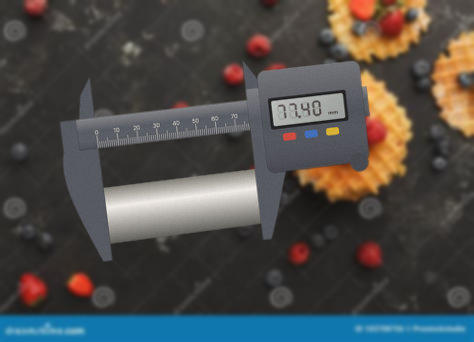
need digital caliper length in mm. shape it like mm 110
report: mm 77.40
